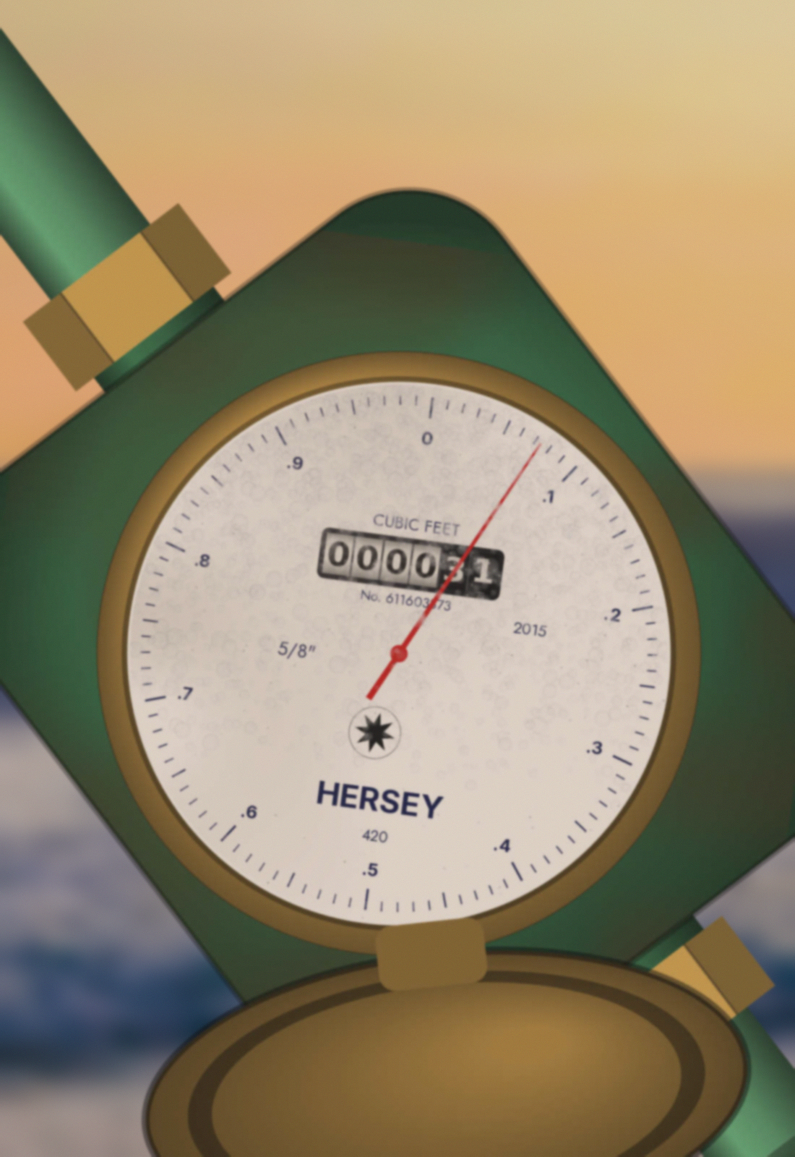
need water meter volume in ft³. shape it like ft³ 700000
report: ft³ 31.07
